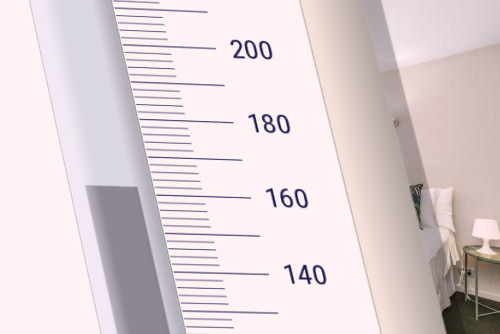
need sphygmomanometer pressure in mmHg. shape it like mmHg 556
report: mmHg 162
